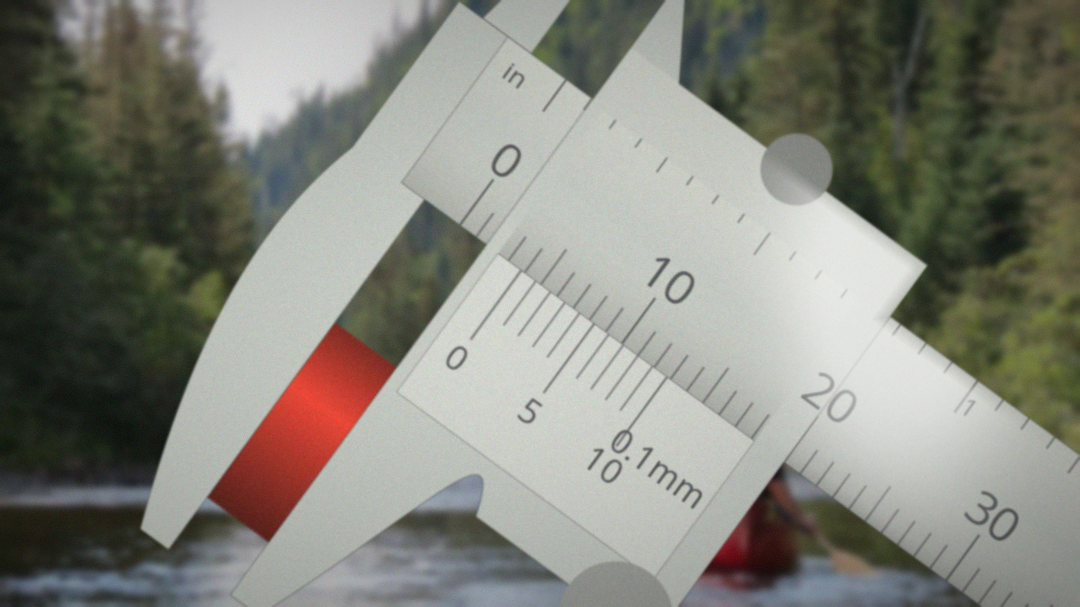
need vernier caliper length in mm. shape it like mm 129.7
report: mm 3.8
